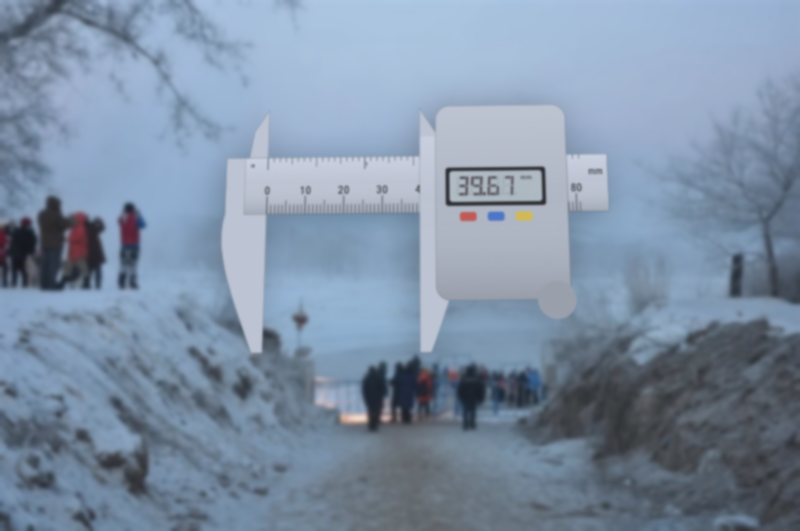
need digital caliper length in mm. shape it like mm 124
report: mm 39.67
